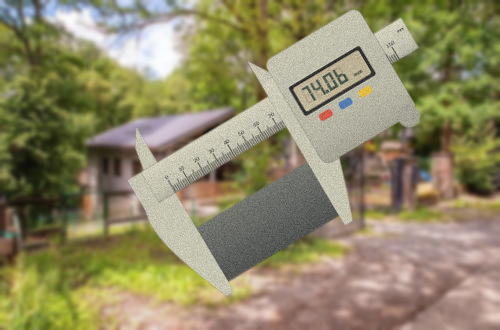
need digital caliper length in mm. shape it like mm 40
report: mm 74.06
